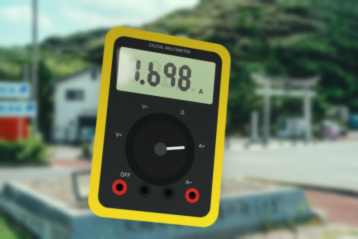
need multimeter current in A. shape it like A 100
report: A 1.698
